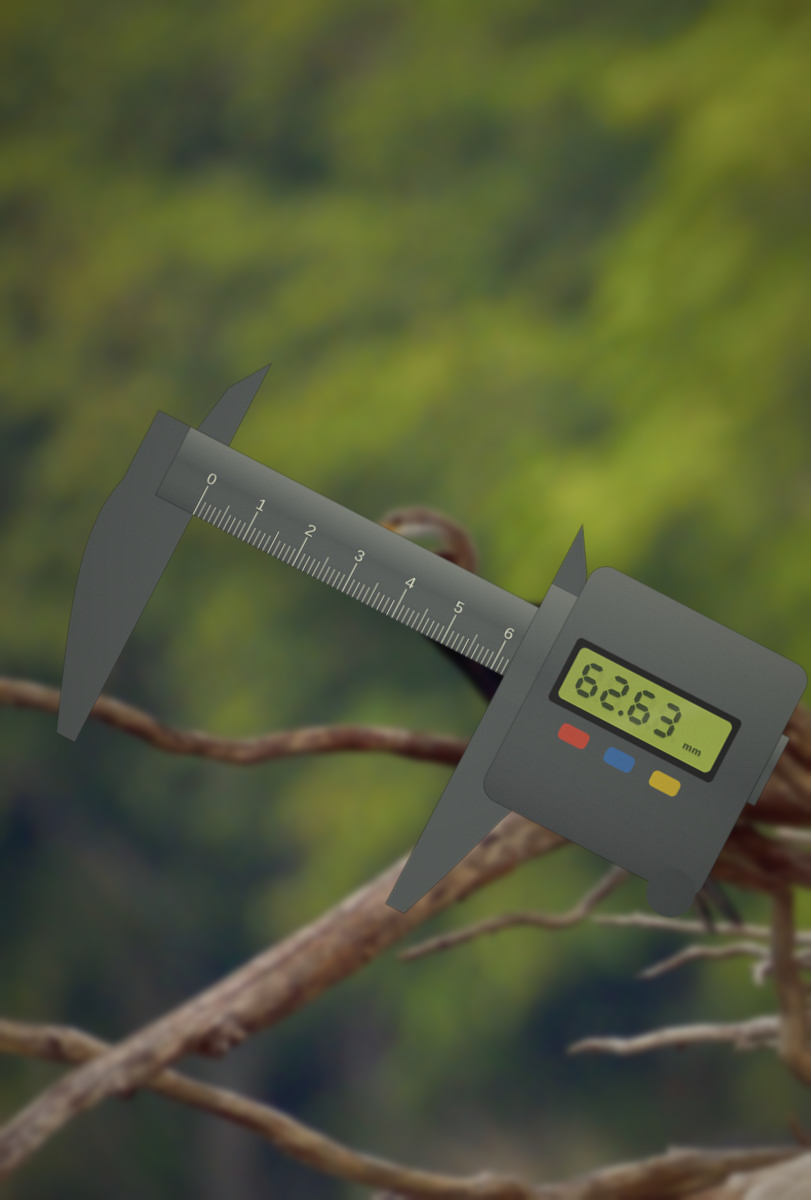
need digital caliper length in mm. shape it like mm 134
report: mm 62.63
